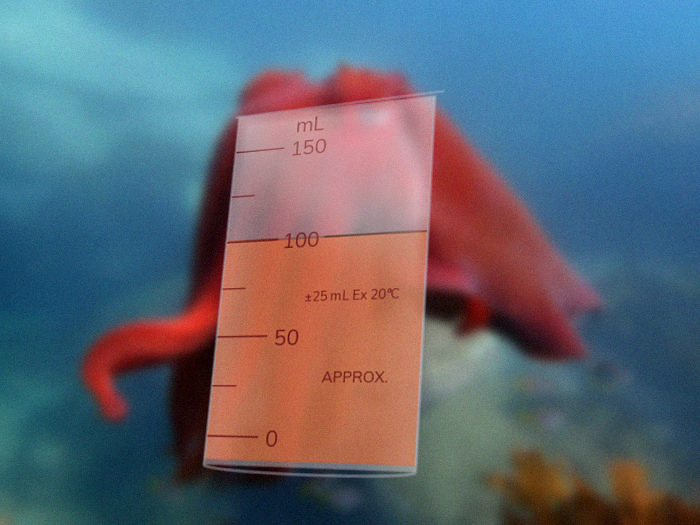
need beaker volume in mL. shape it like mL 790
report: mL 100
